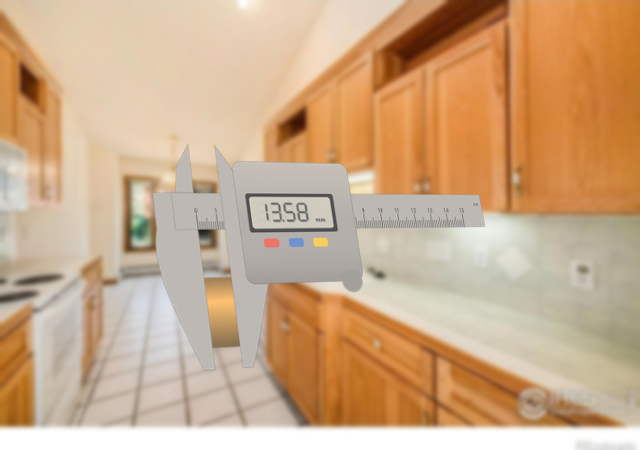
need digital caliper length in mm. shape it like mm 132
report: mm 13.58
